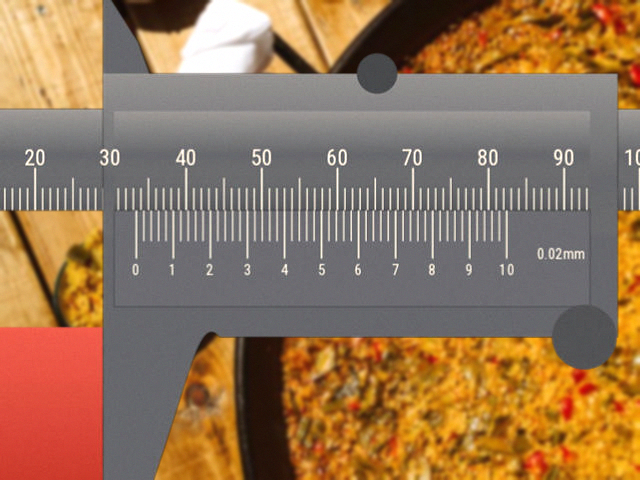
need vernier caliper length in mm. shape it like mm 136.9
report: mm 33.4
